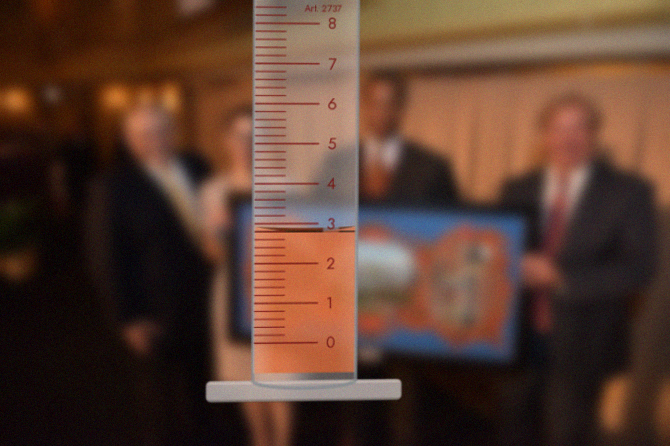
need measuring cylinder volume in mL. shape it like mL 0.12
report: mL 2.8
